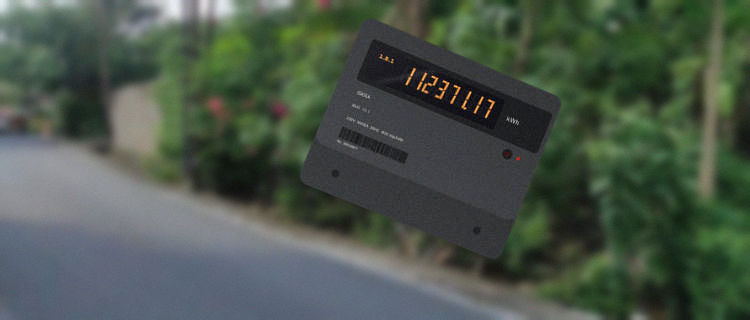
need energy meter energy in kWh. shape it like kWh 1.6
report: kWh 112371.17
